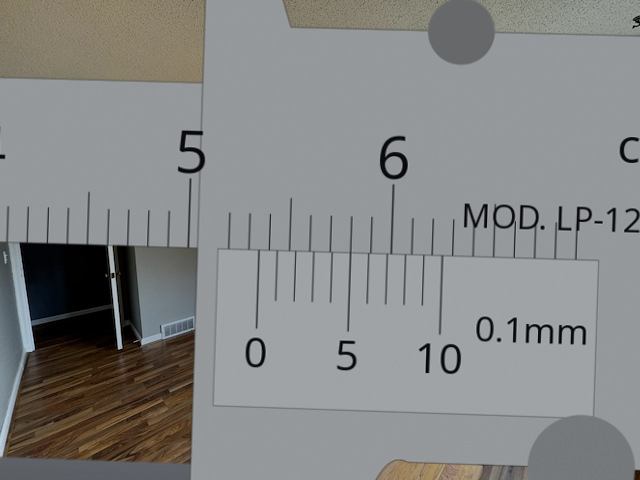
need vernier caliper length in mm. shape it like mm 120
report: mm 53.5
